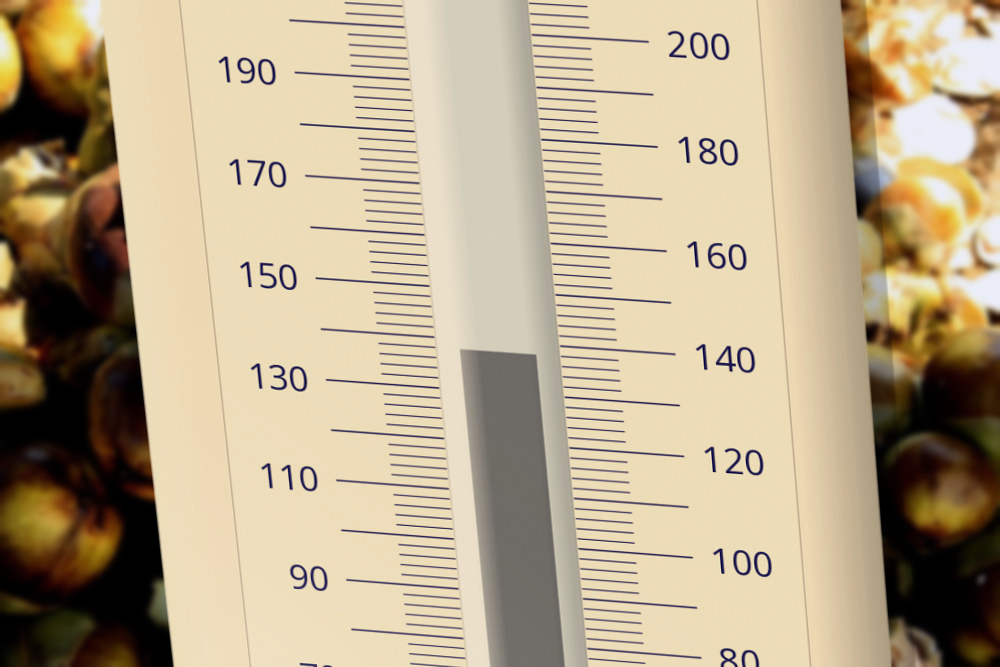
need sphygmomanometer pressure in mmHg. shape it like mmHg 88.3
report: mmHg 138
